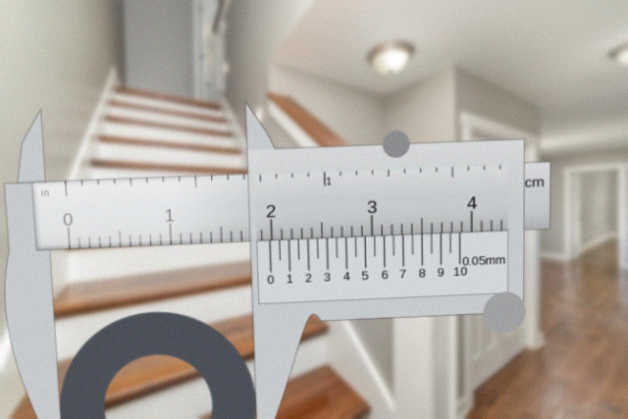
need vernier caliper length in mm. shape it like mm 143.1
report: mm 19.8
